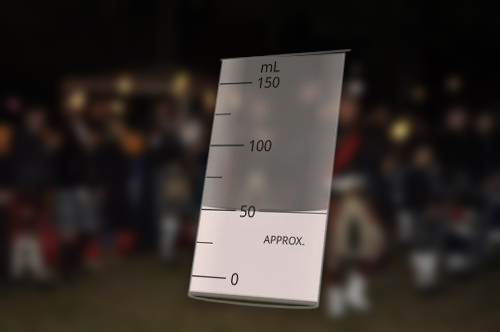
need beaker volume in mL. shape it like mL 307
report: mL 50
